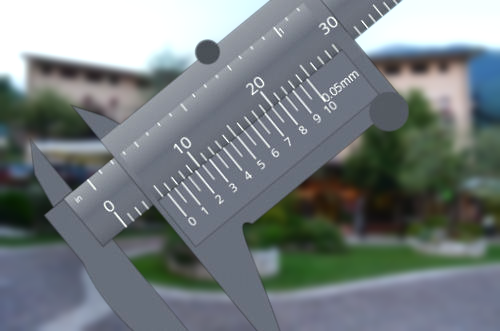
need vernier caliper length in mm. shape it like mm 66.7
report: mm 5.6
